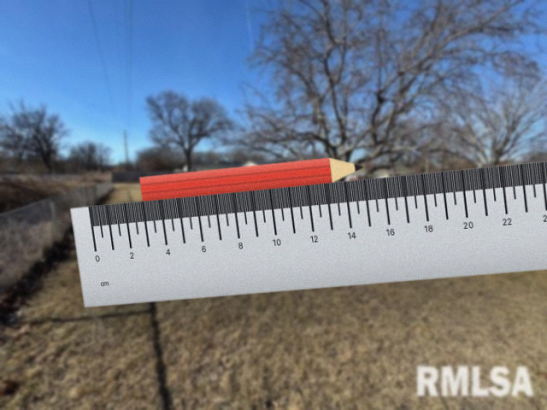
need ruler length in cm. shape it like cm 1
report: cm 12
